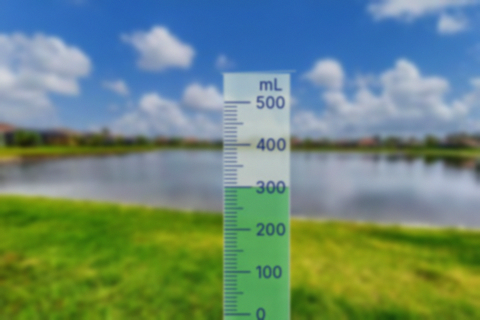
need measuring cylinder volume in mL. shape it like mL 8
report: mL 300
